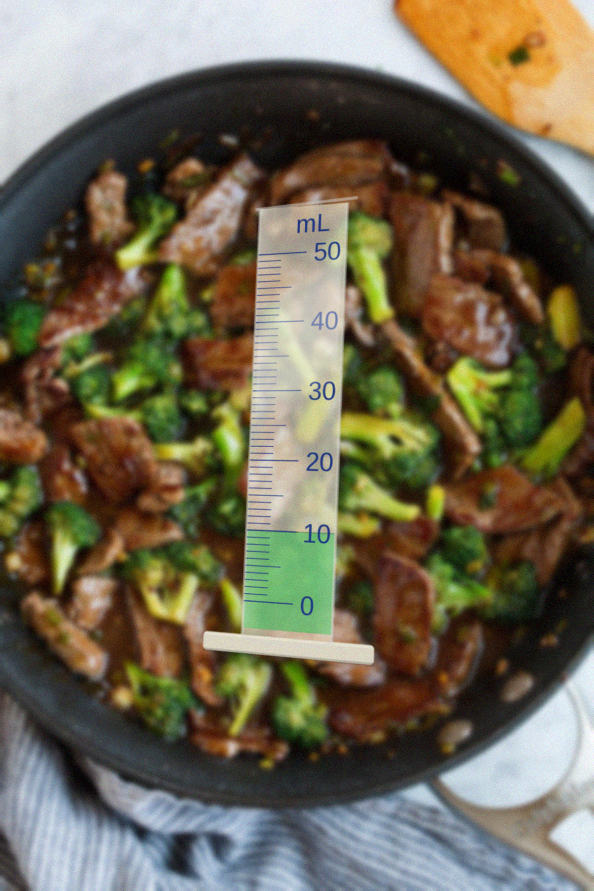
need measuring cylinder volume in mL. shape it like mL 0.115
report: mL 10
